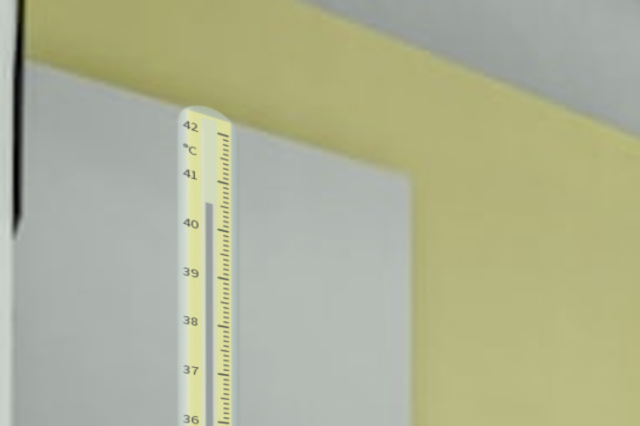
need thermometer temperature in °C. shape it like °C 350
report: °C 40.5
